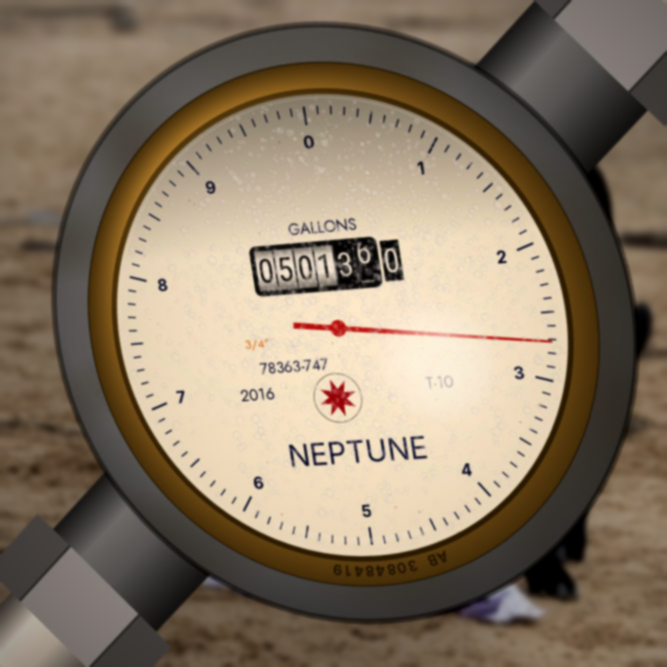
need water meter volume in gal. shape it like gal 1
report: gal 501362.7
